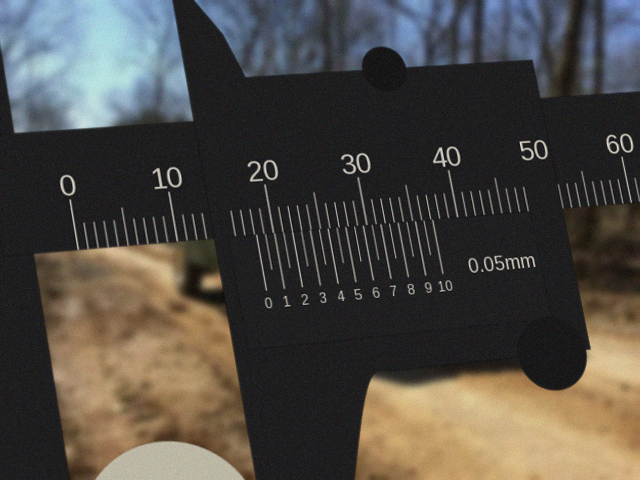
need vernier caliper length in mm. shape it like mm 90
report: mm 18.2
